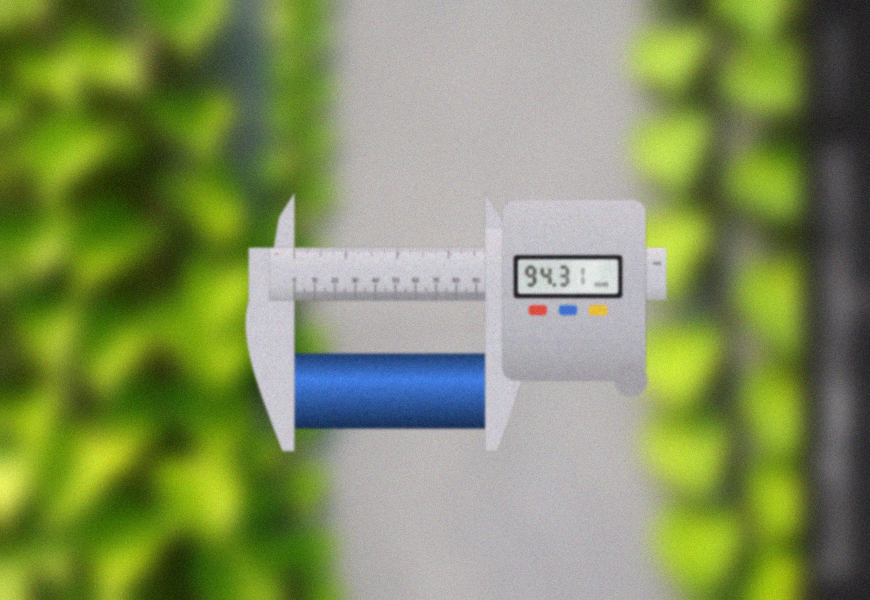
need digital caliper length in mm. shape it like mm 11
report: mm 94.31
